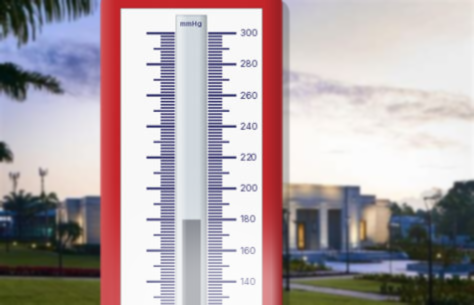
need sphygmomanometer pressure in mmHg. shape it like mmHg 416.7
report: mmHg 180
